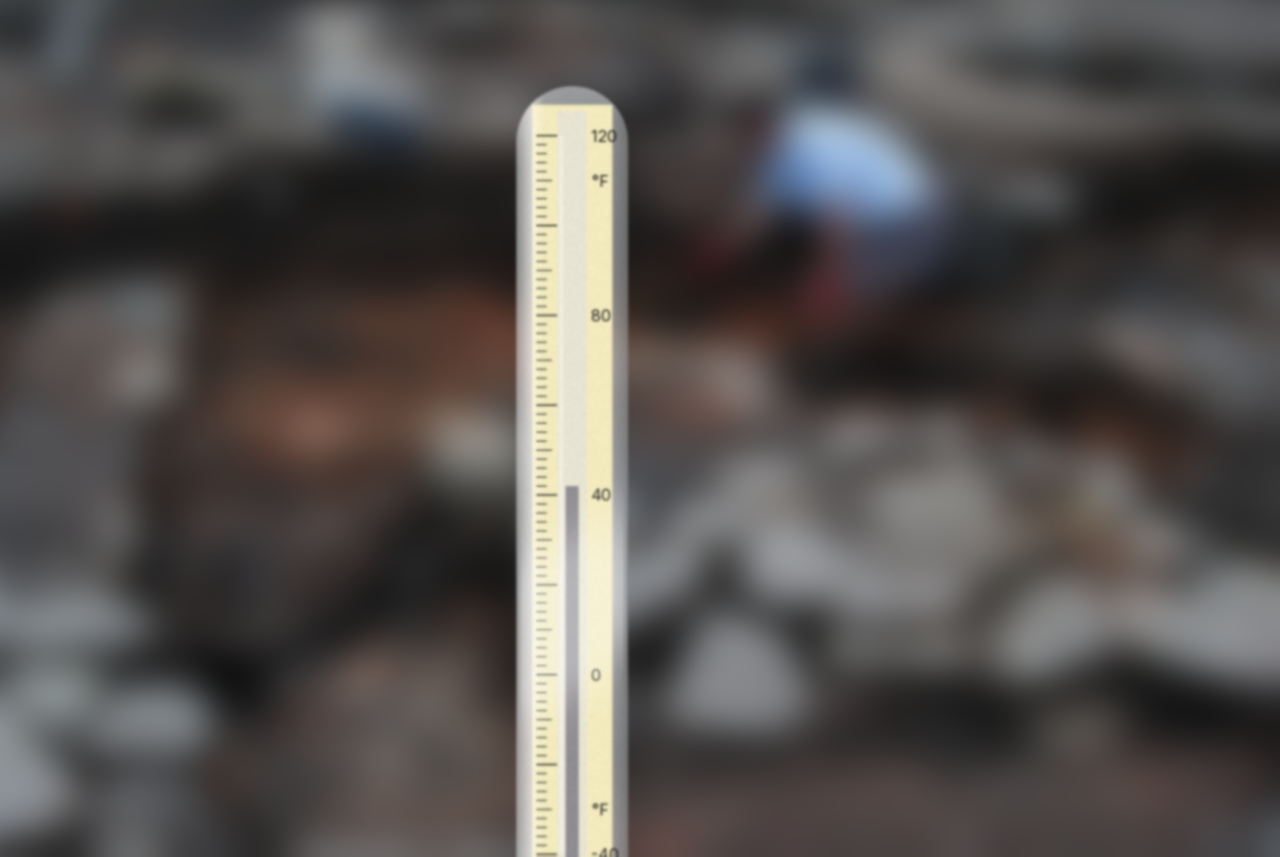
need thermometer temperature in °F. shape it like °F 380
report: °F 42
